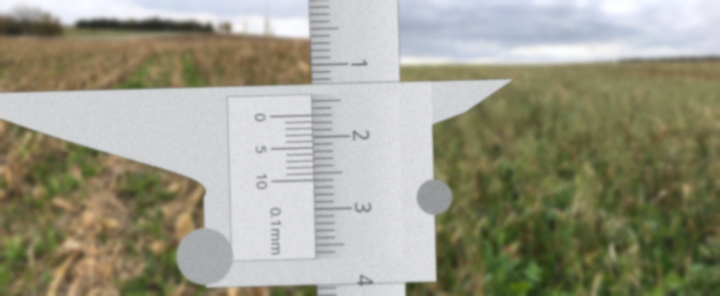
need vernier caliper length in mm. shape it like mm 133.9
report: mm 17.0
